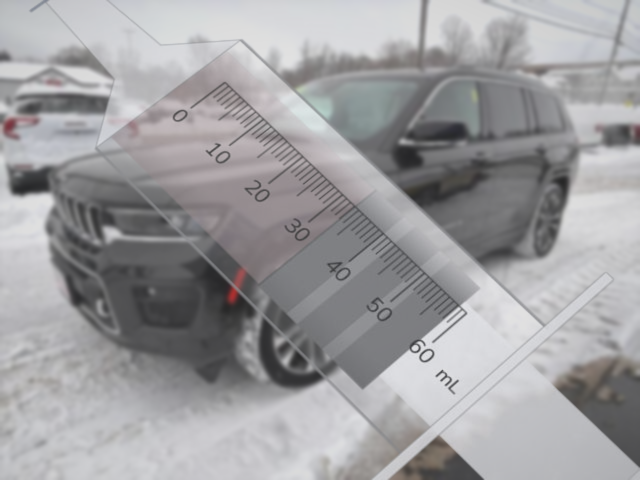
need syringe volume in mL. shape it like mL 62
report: mL 33
